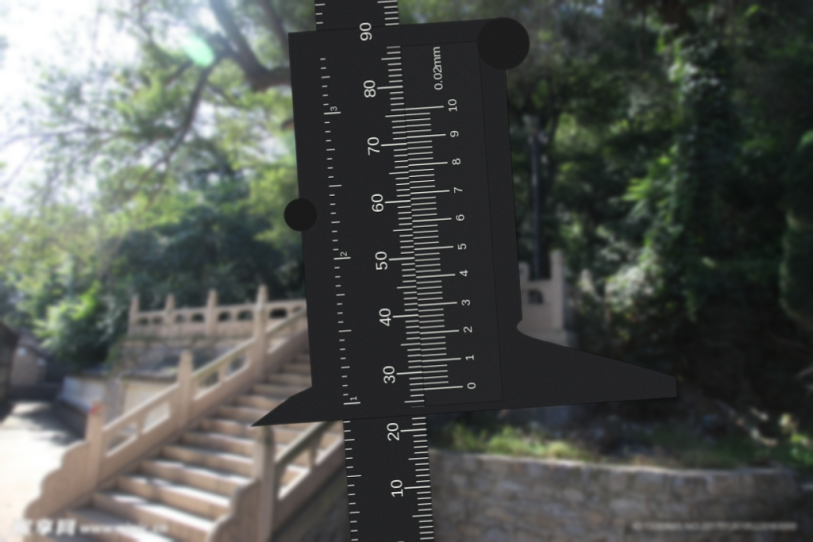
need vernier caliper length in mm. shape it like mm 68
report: mm 27.0
